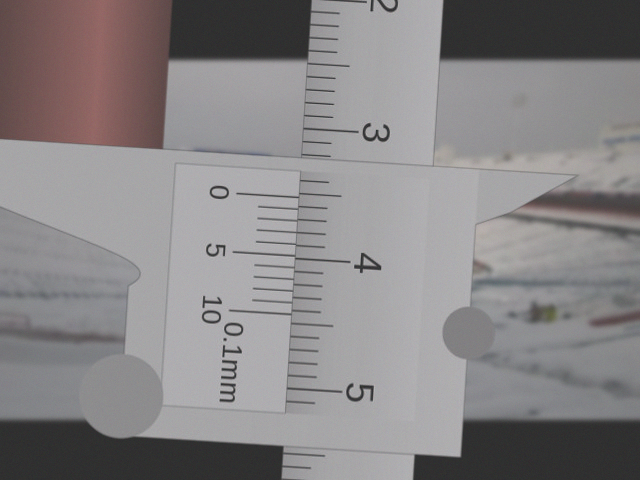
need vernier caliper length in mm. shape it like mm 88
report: mm 35.3
